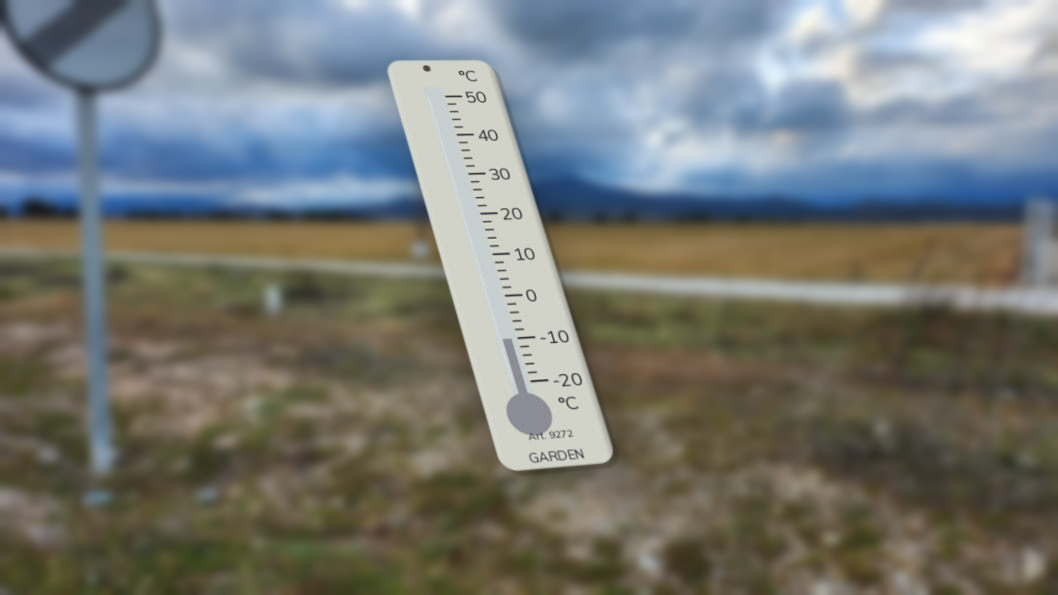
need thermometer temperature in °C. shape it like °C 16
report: °C -10
